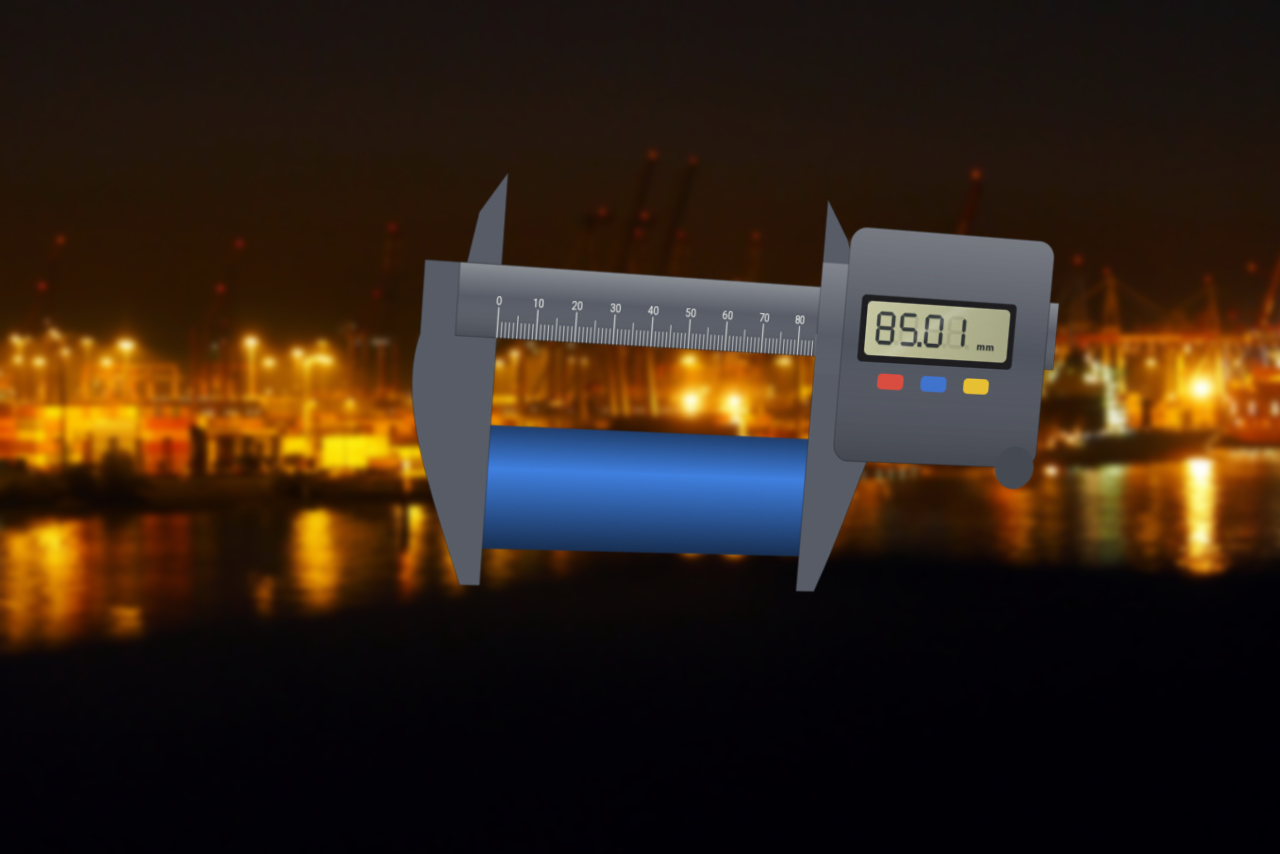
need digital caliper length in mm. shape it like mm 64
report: mm 85.01
